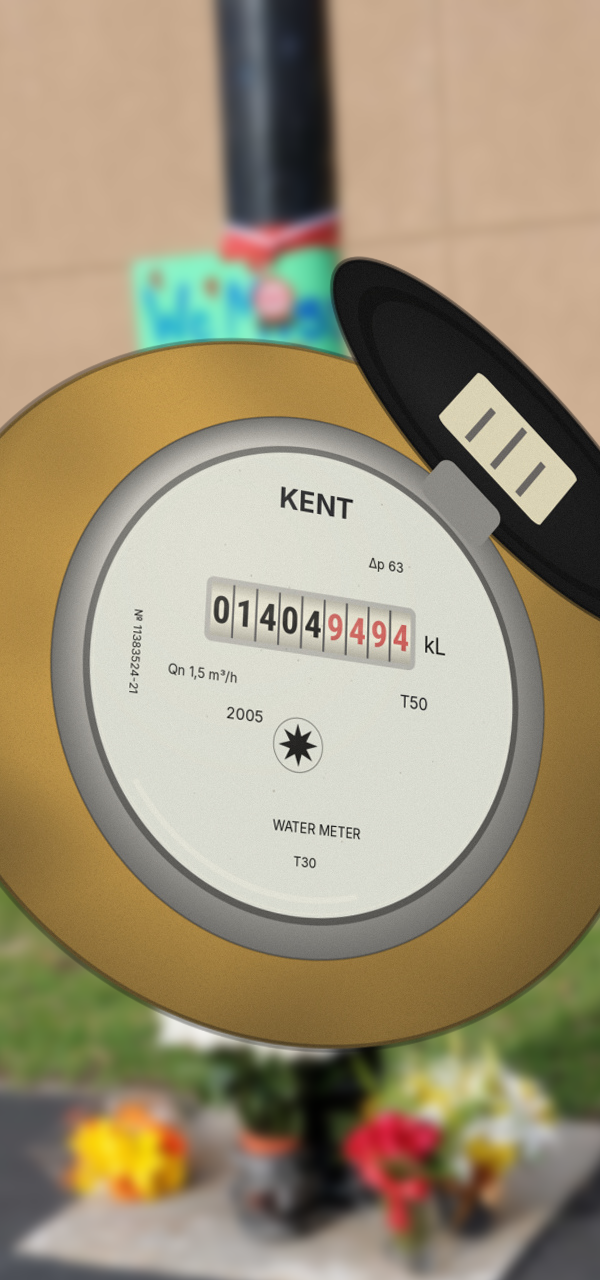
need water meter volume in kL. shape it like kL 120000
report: kL 1404.9494
